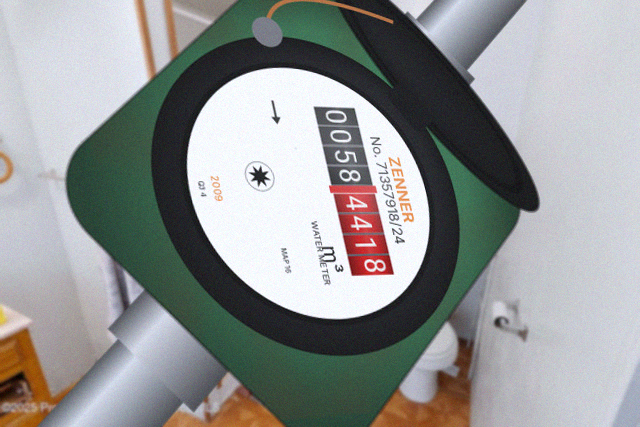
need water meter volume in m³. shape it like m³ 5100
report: m³ 58.4418
